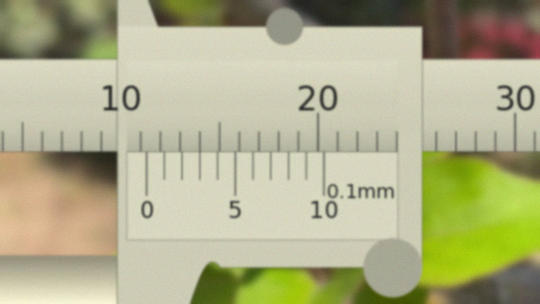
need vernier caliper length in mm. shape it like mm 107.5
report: mm 11.3
